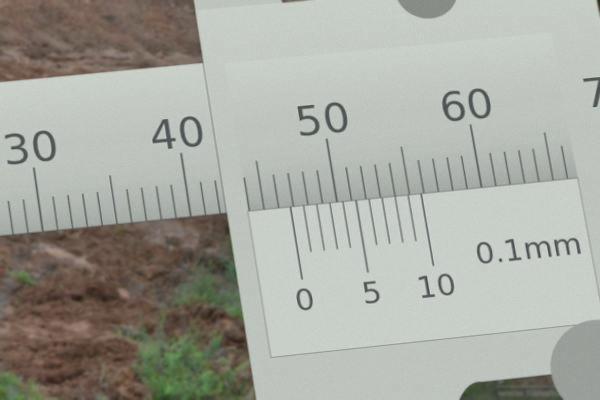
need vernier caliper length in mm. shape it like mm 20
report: mm 46.8
